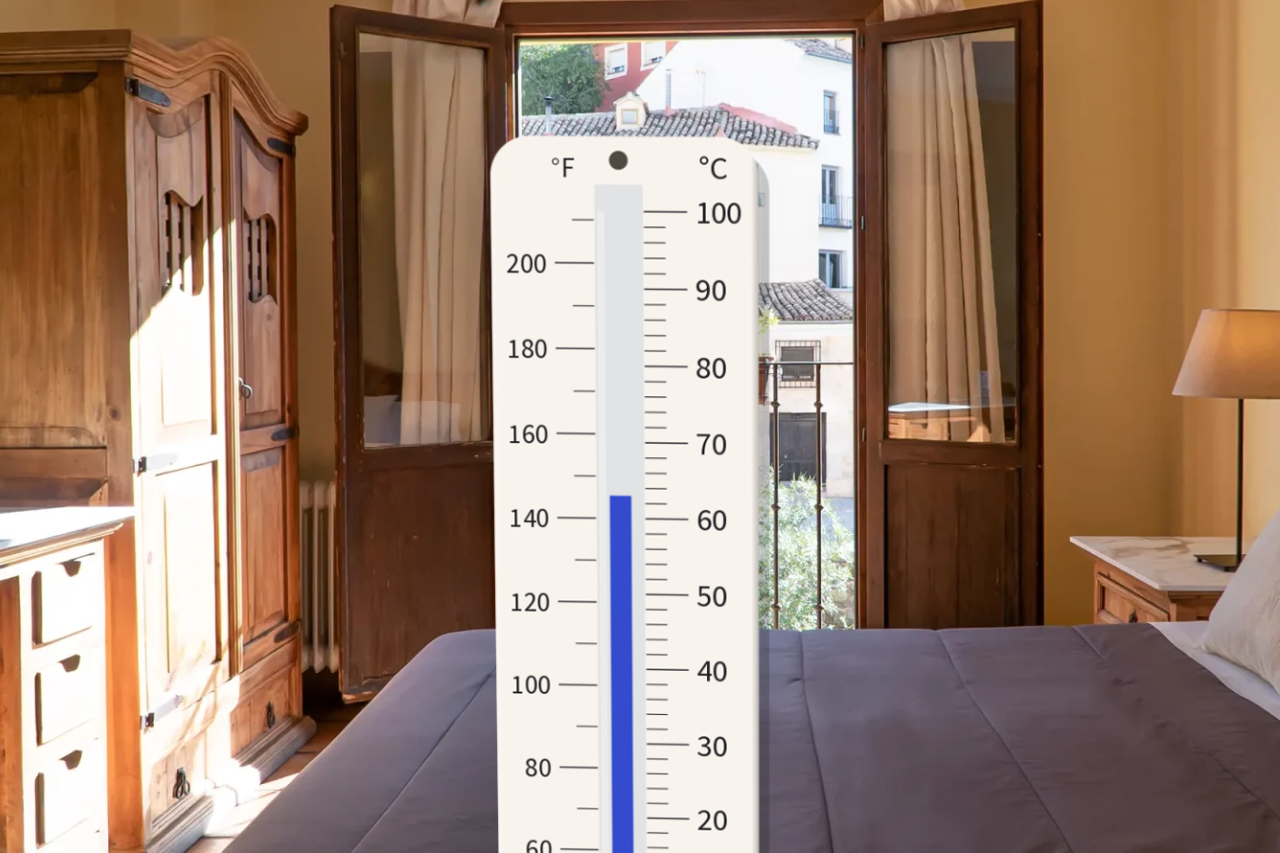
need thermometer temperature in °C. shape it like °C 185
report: °C 63
